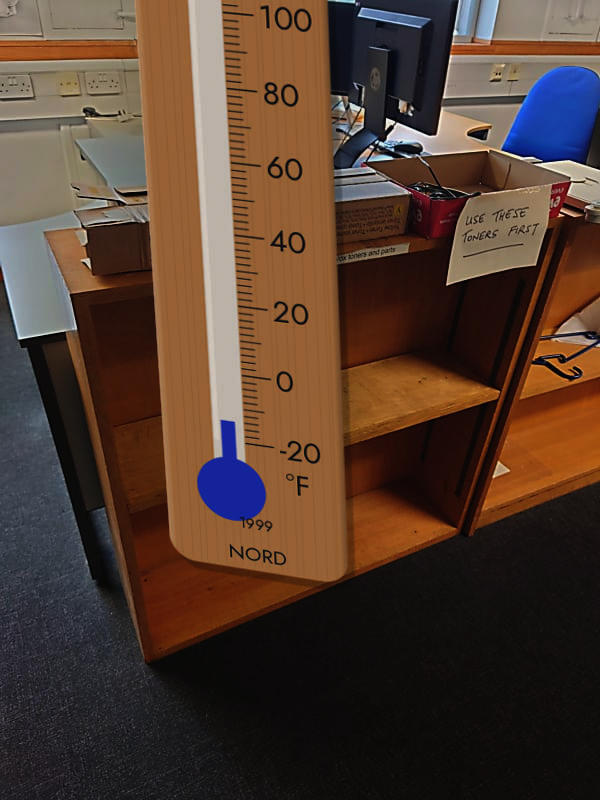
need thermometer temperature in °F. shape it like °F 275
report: °F -14
